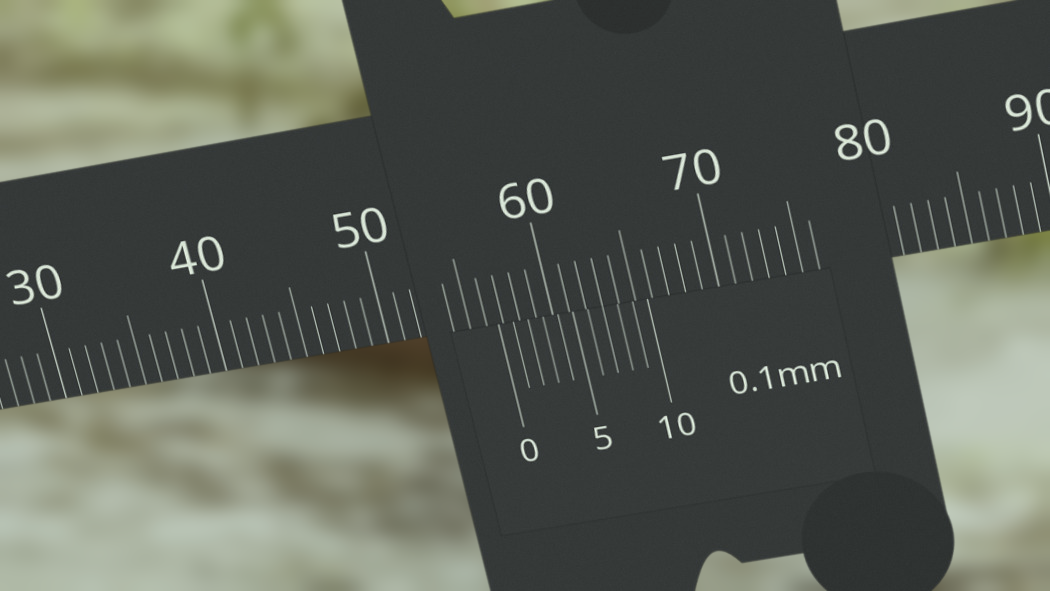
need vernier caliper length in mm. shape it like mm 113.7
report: mm 56.7
